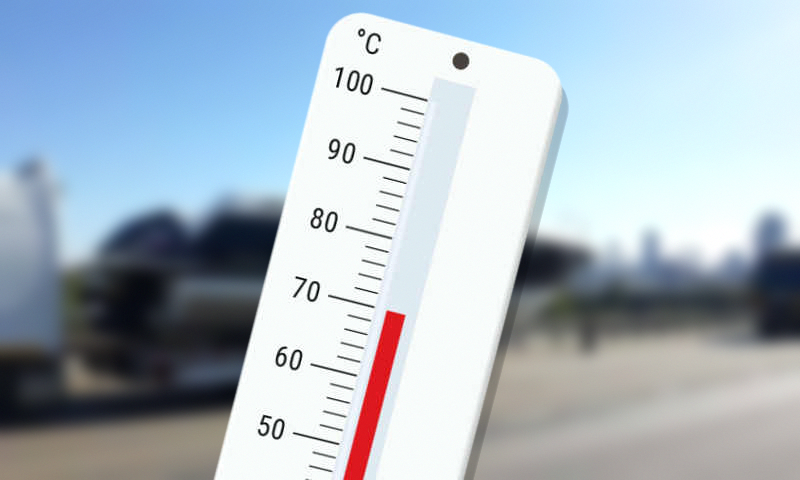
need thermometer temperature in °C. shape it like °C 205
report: °C 70
